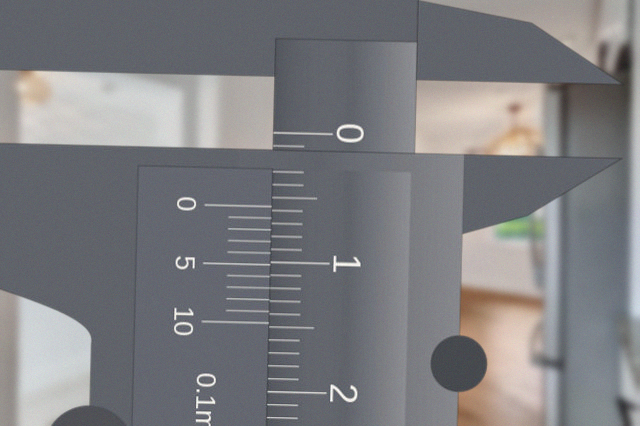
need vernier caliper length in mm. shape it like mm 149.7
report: mm 5.7
